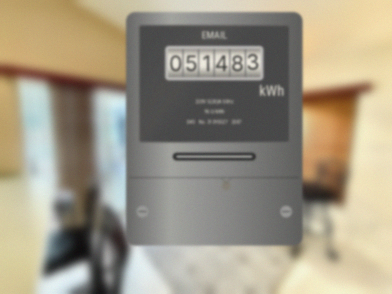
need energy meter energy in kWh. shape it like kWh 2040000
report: kWh 51483
